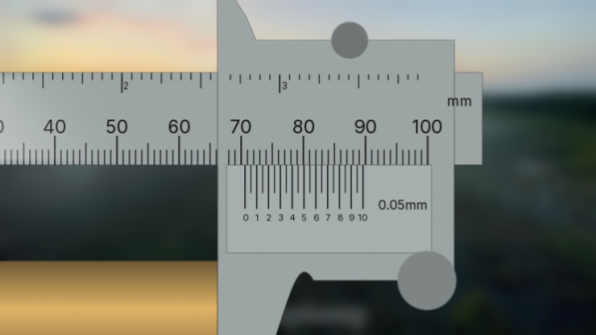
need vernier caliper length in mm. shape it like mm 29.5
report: mm 70.6
